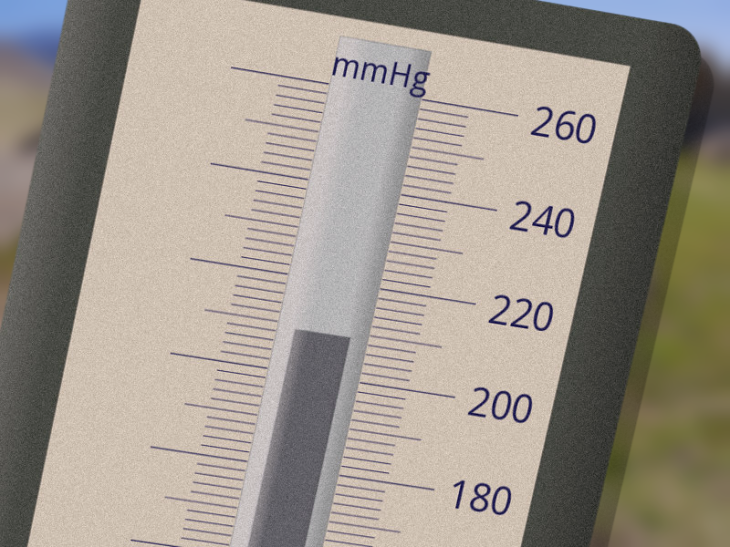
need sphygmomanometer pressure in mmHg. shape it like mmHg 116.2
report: mmHg 209
